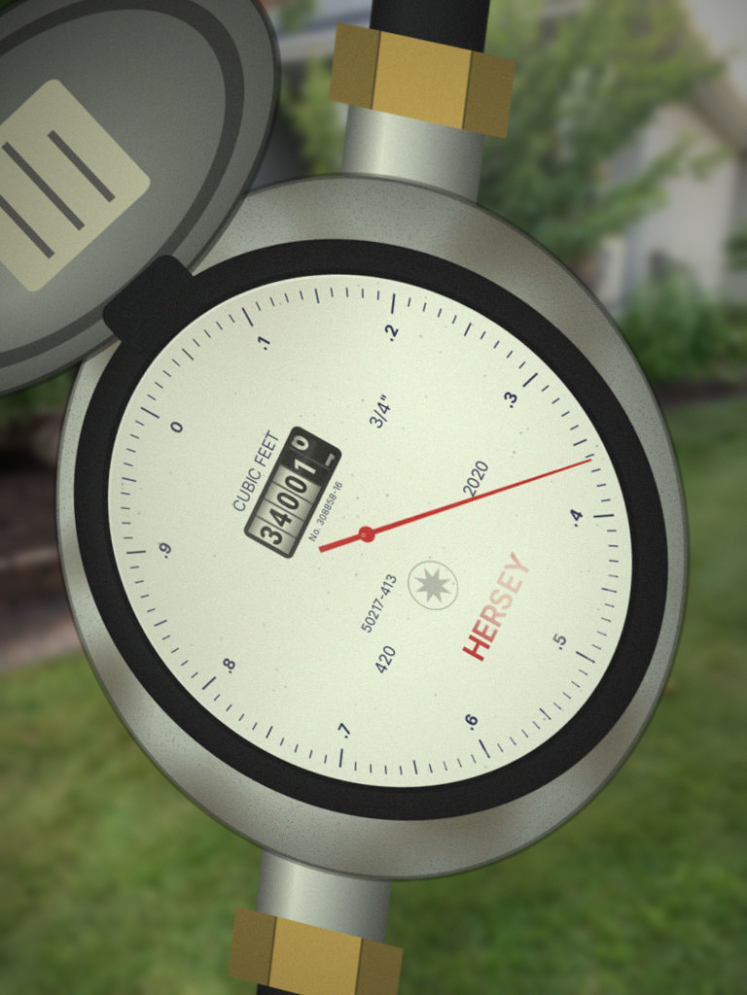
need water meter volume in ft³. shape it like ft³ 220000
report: ft³ 340016.36
